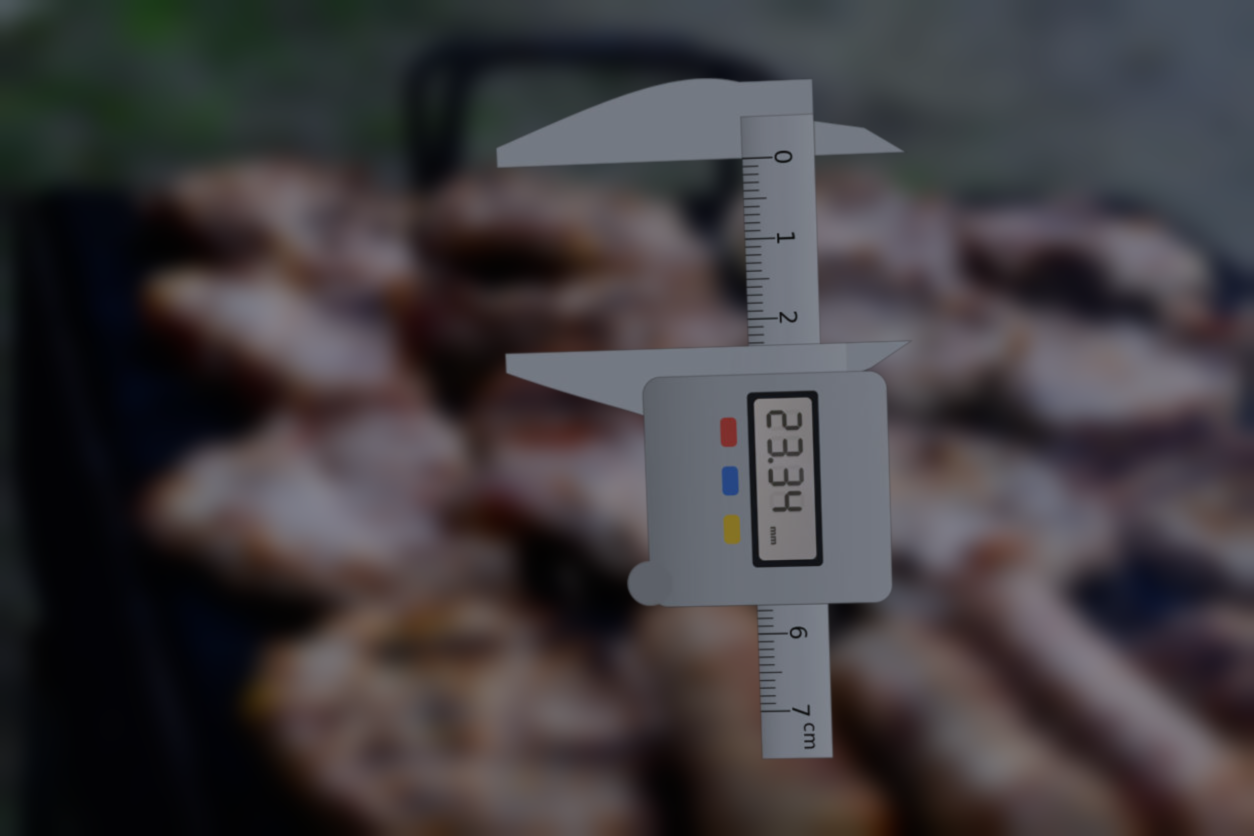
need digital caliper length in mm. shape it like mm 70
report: mm 23.34
